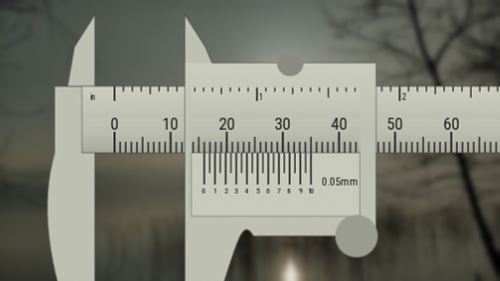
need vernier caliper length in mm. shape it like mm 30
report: mm 16.0
